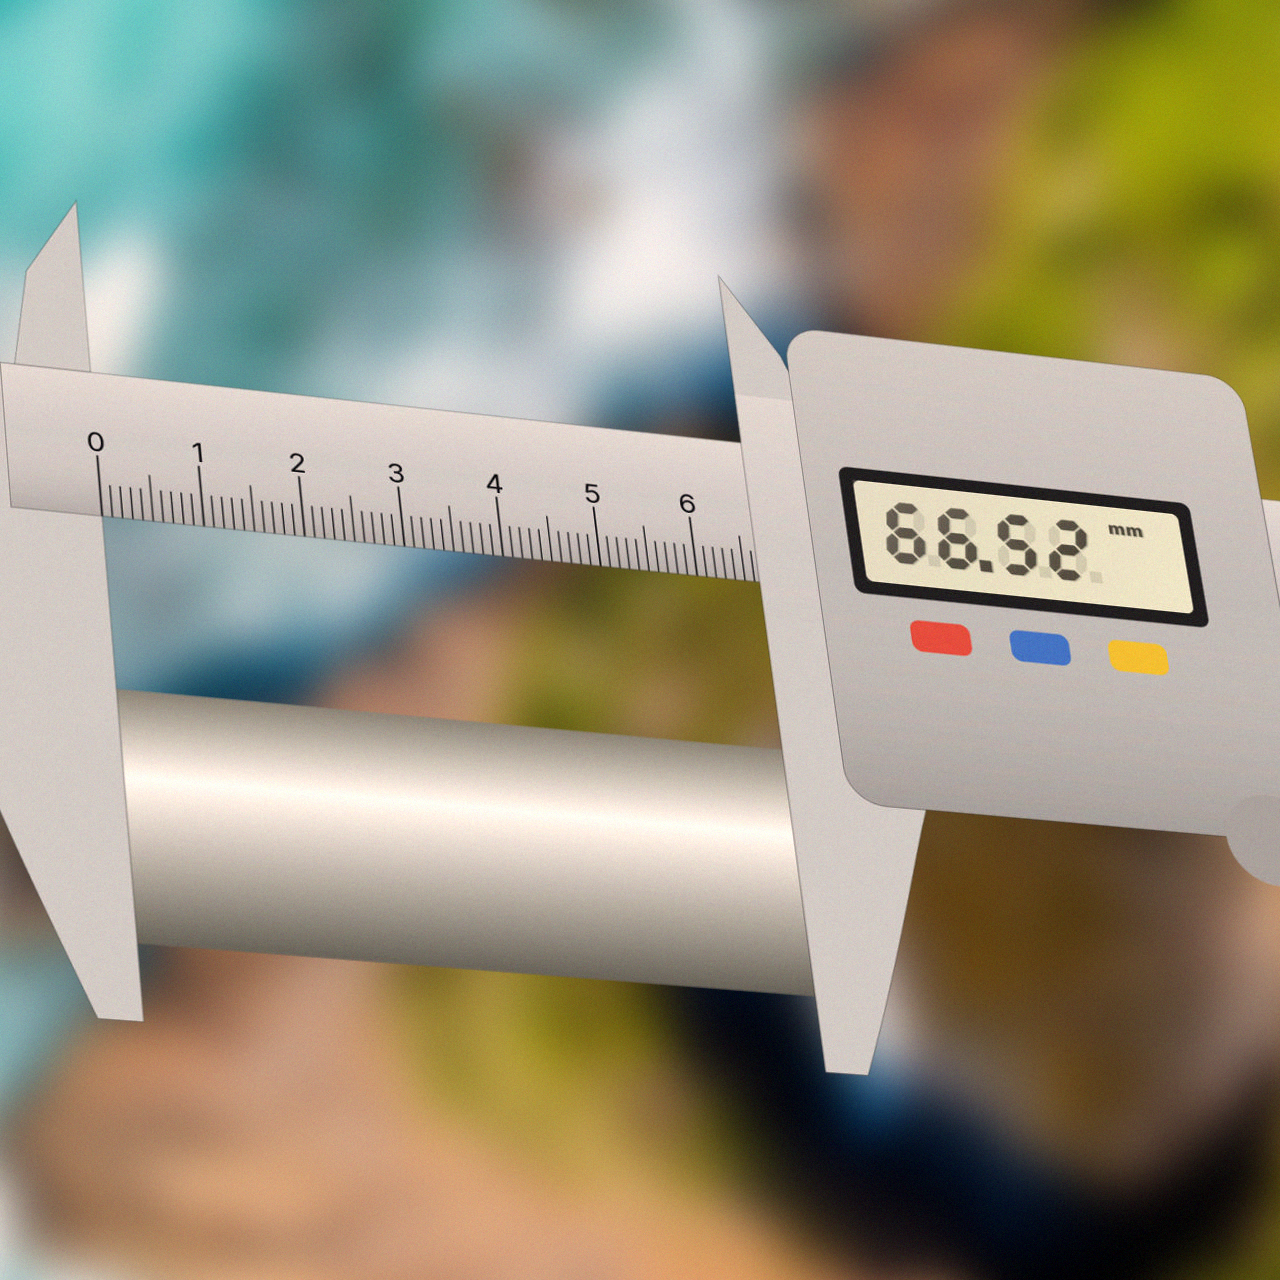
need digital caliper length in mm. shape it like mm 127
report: mm 66.52
